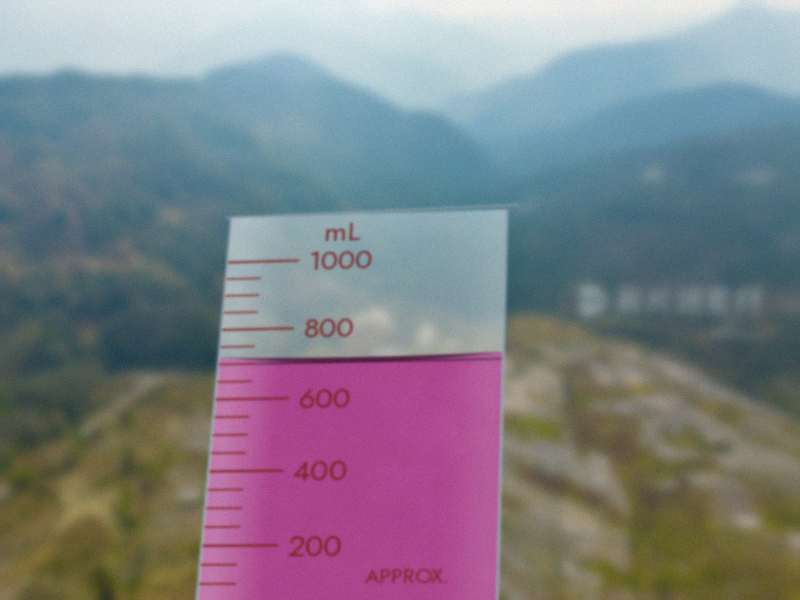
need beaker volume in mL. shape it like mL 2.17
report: mL 700
